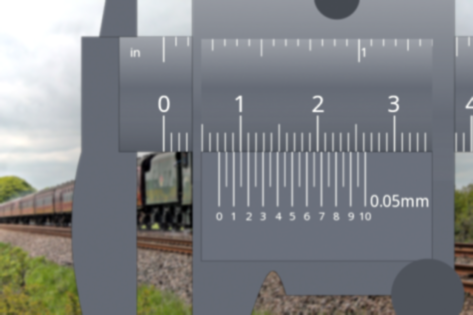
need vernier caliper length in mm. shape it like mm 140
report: mm 7.2
